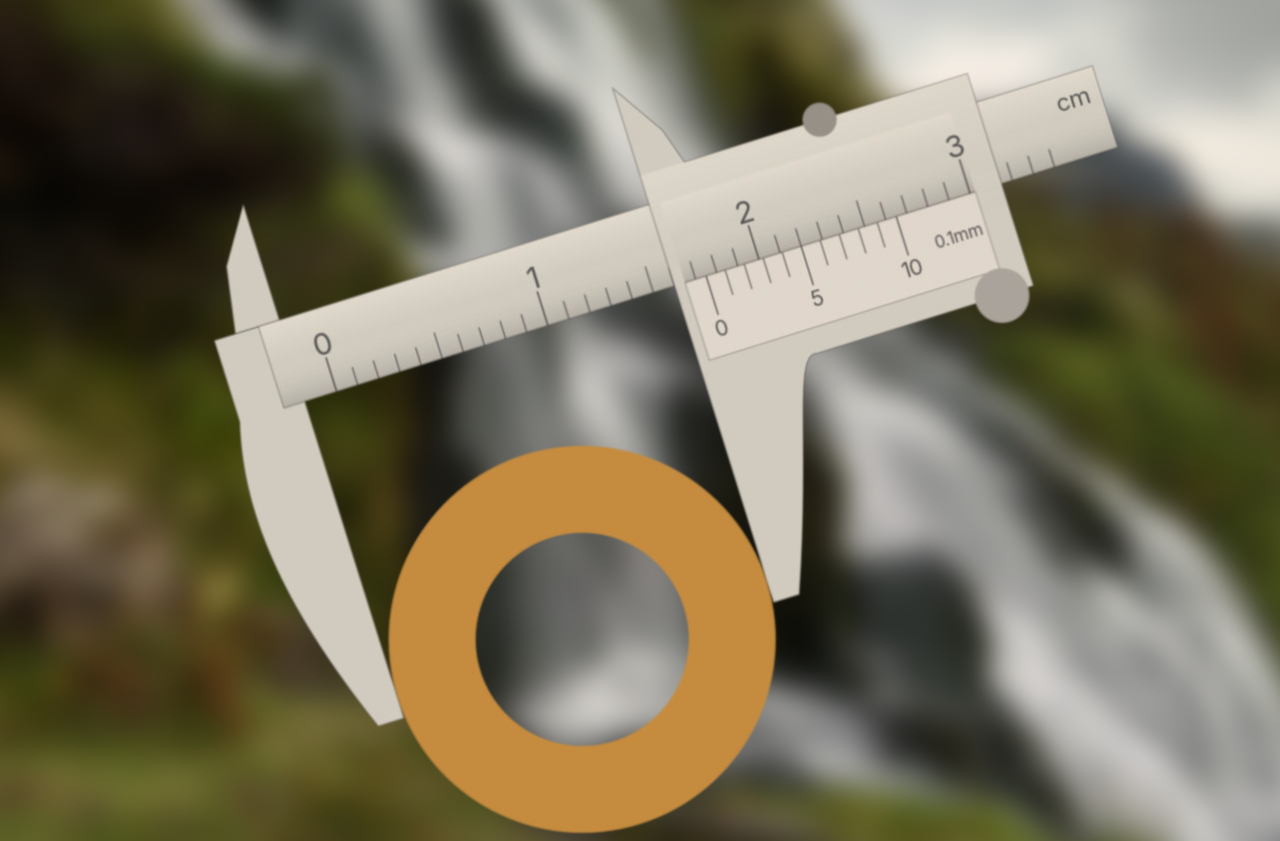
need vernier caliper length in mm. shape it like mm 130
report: mm 17.5
